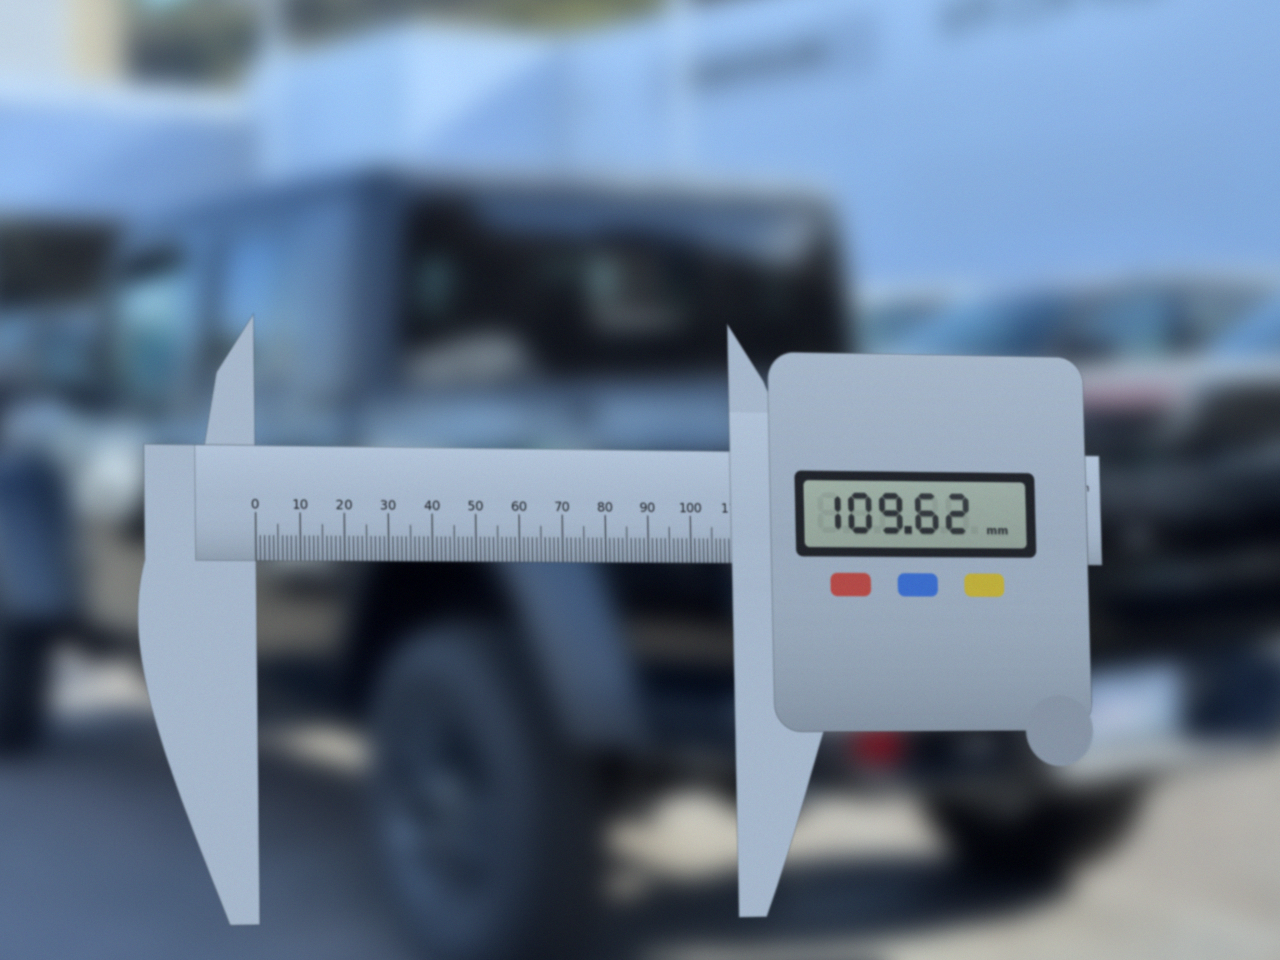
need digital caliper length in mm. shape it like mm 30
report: mm 109.62
